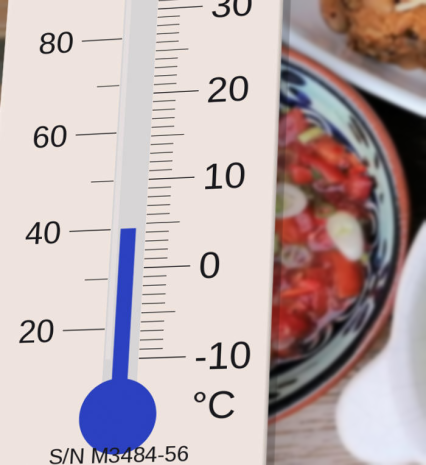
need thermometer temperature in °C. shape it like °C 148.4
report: °C 4.5
